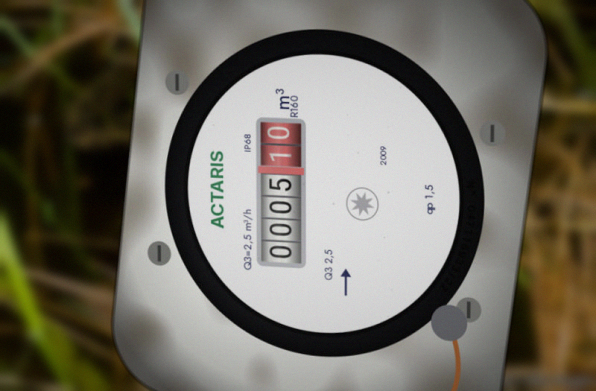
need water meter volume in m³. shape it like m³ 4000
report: m³ 5.10
